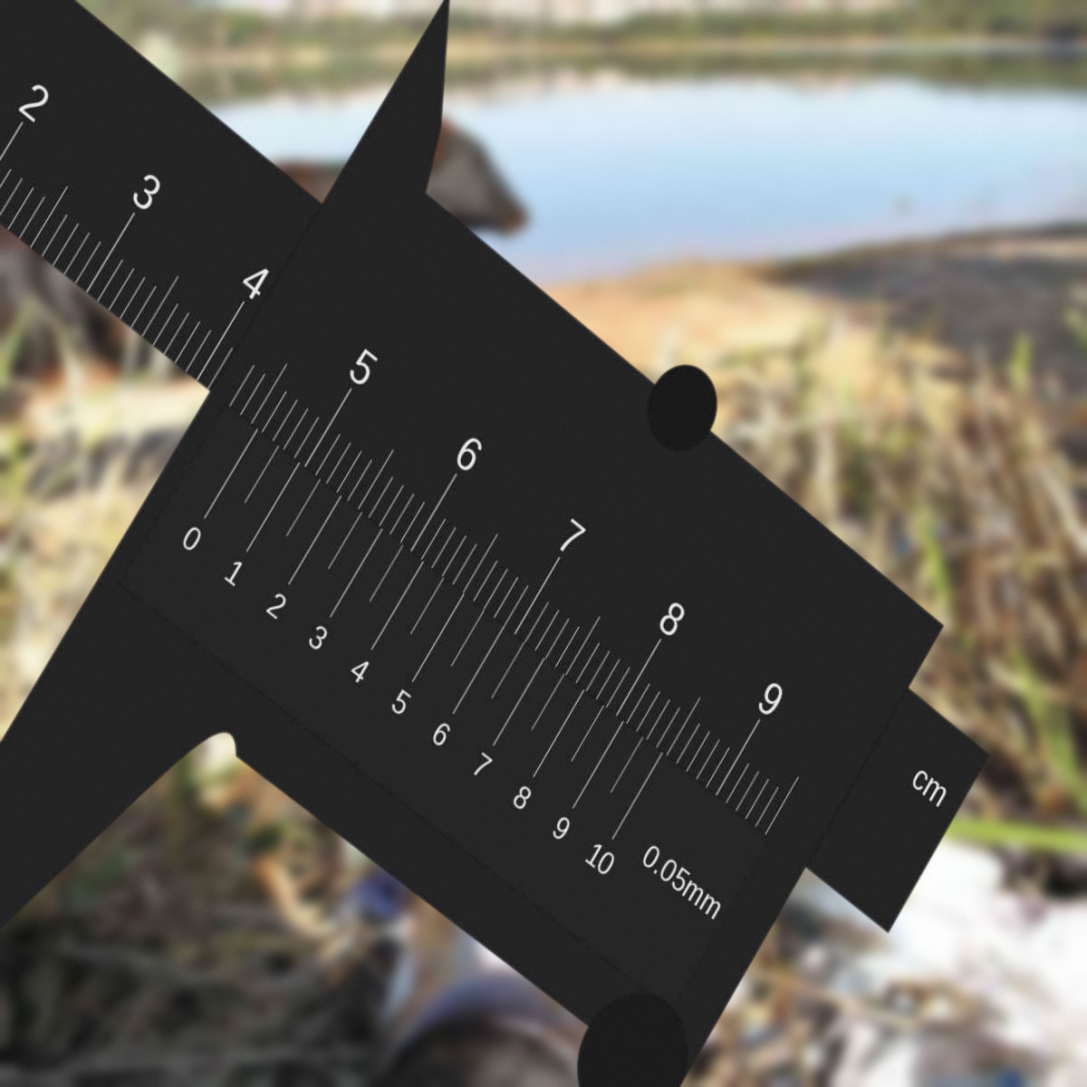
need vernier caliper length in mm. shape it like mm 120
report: mm 45.6
